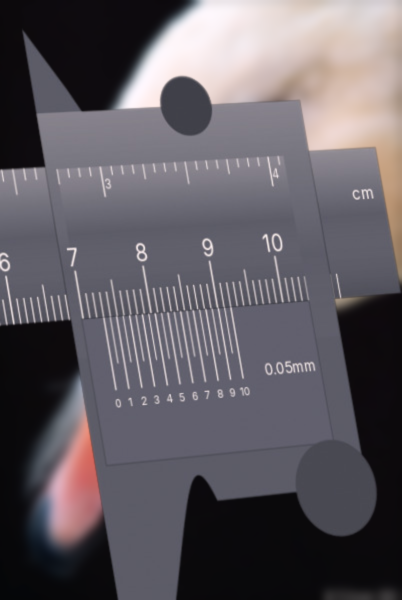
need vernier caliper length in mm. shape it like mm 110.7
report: mm 73.0
